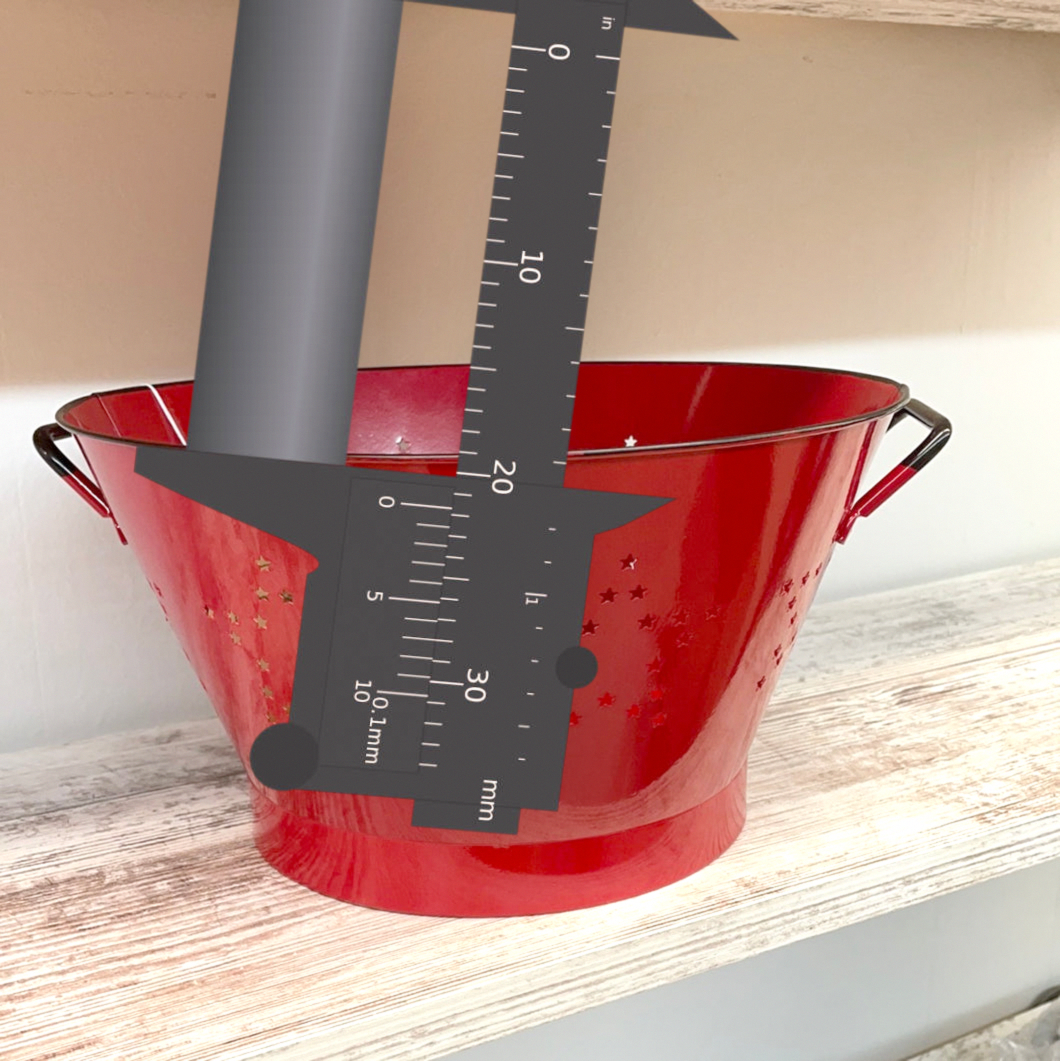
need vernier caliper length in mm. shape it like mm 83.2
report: mm 21.7
